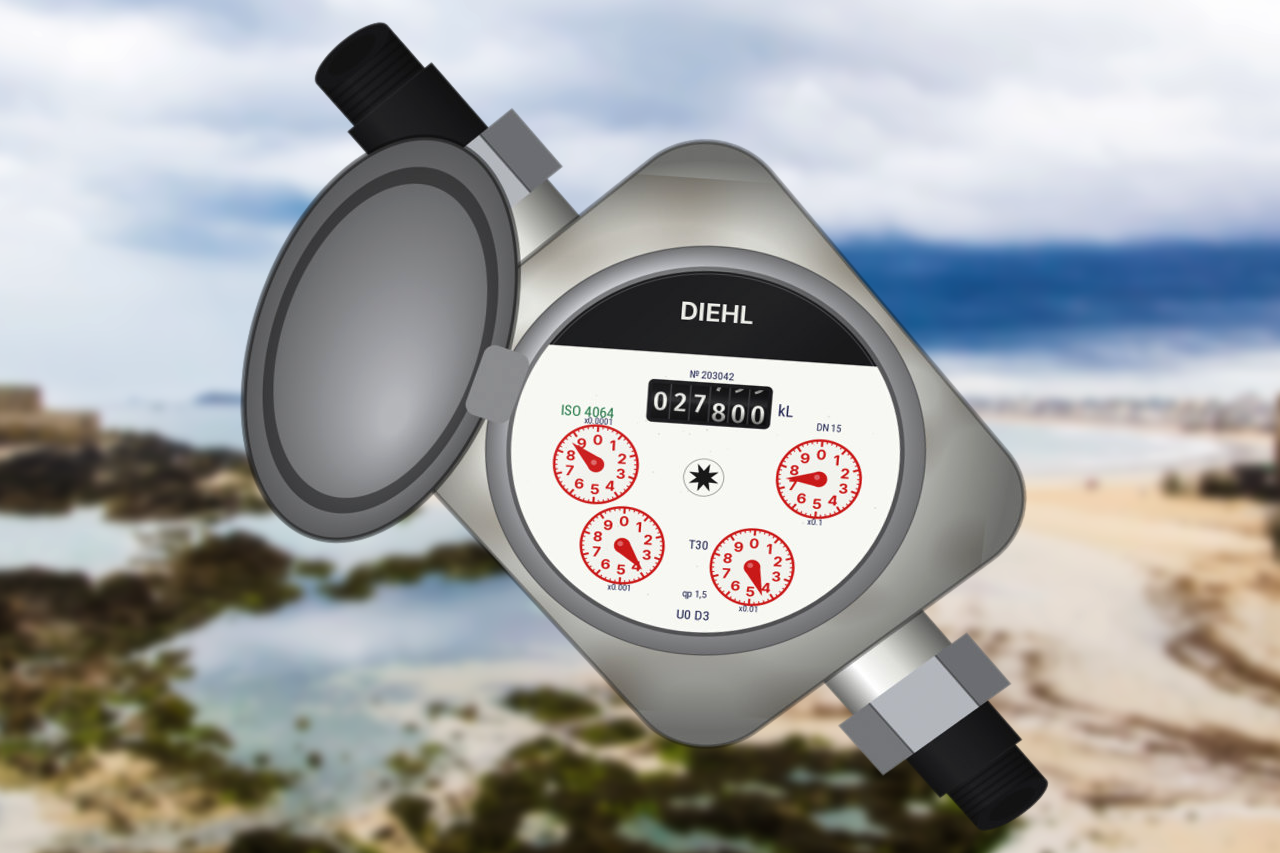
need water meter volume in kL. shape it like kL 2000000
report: kL 27799.7438
